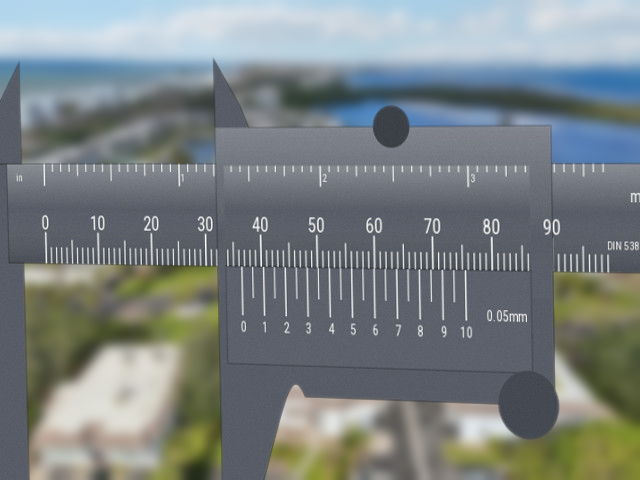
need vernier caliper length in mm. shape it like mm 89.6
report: mm 36.5
